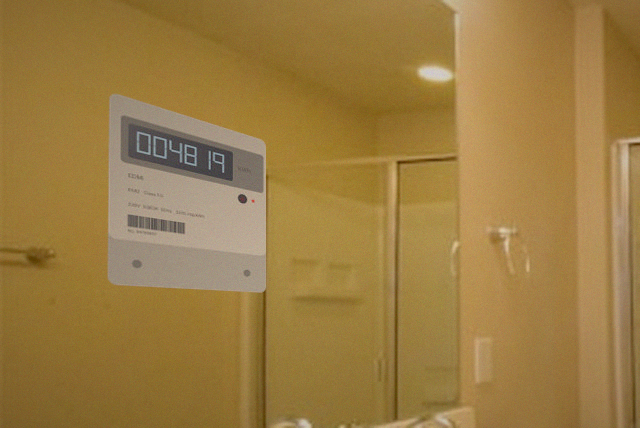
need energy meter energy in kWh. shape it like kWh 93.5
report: kWh 4819
